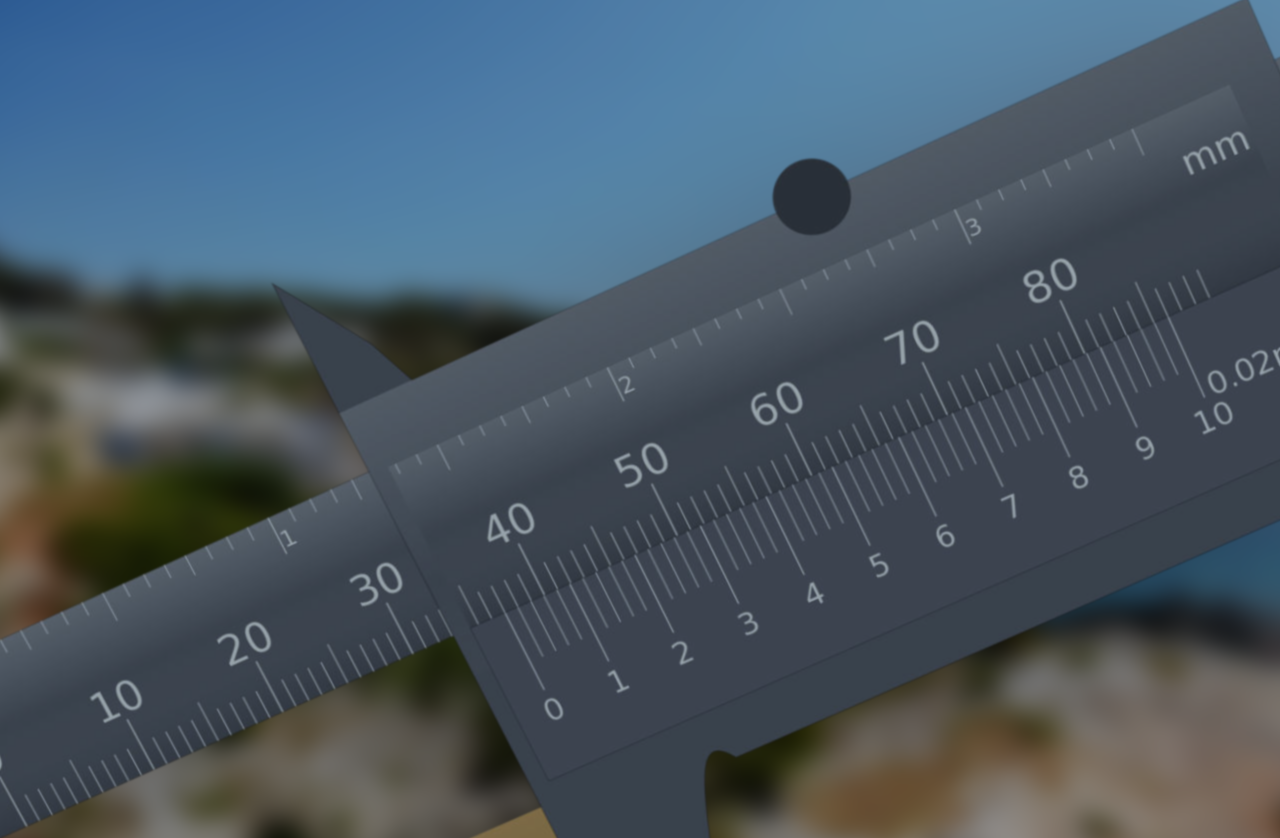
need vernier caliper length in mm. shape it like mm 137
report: mm 37.0
